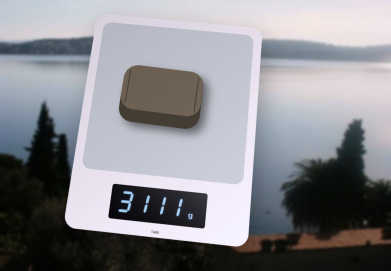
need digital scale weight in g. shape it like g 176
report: g 3111
